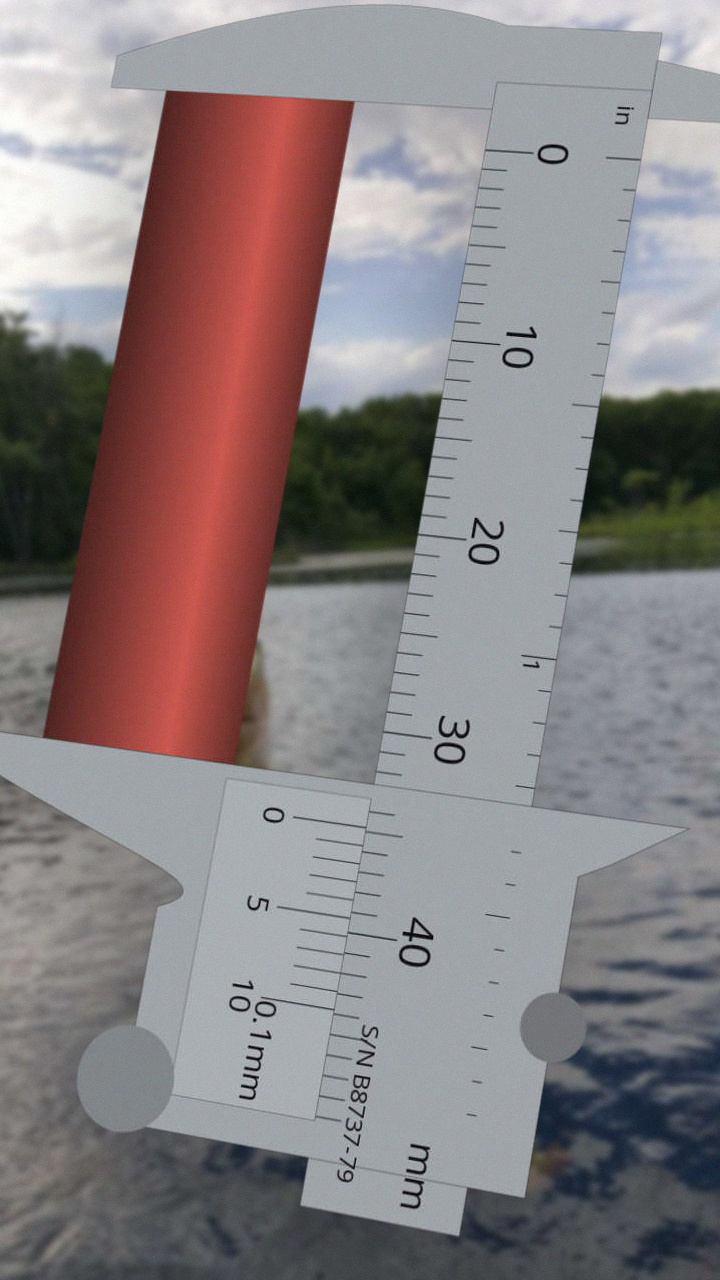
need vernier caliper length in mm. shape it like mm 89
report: mm 34.8
